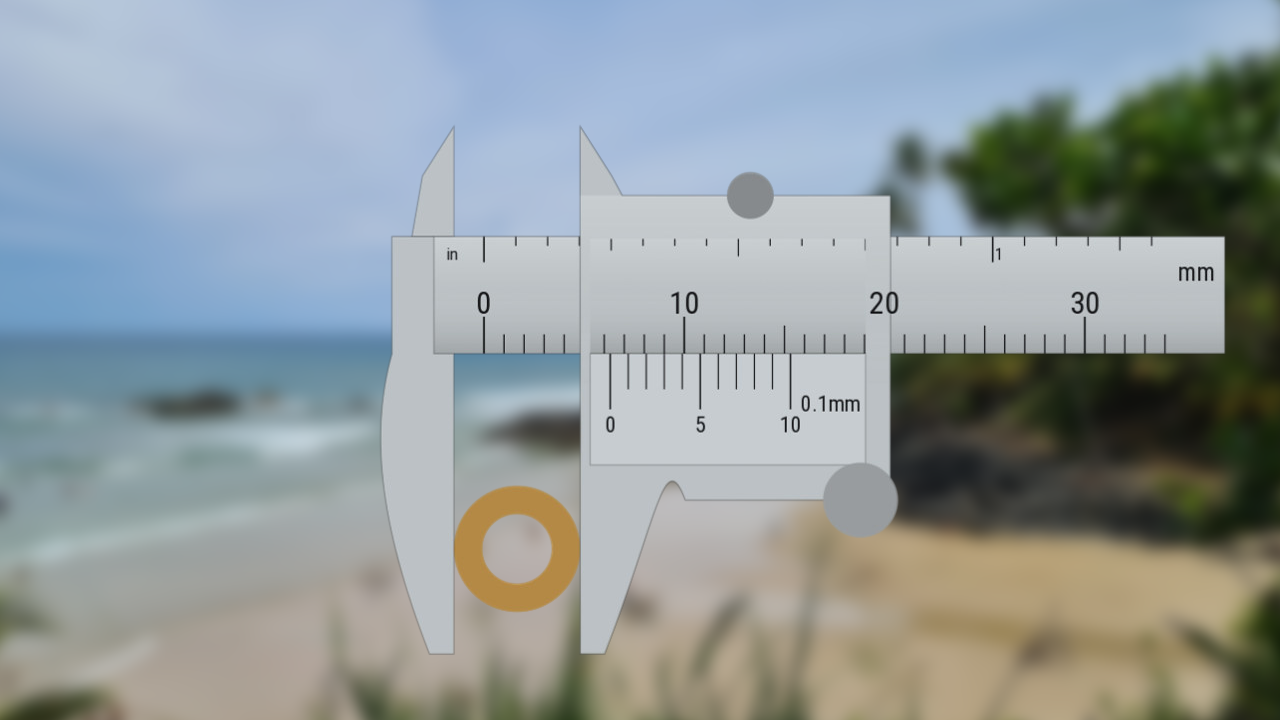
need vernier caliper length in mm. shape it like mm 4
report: mm 6.3
